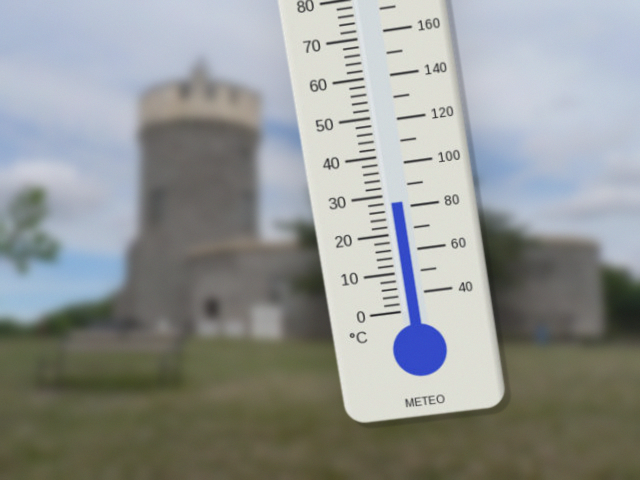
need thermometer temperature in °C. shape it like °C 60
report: °C 28
